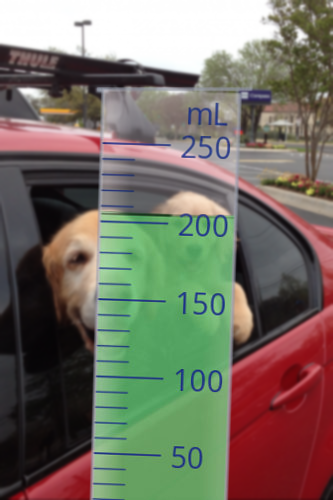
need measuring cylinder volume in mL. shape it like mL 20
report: mL 205
